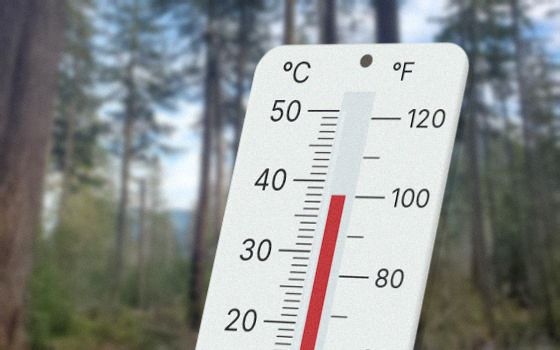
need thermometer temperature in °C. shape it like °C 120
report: °C 38
